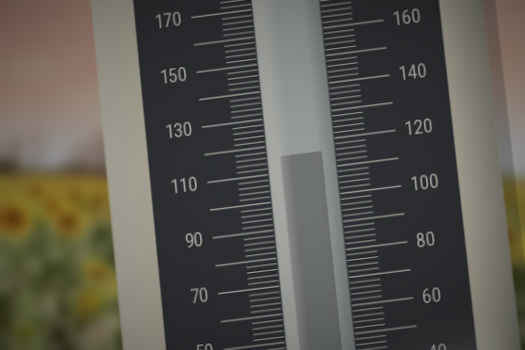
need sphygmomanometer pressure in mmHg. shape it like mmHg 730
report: mmHg 116
